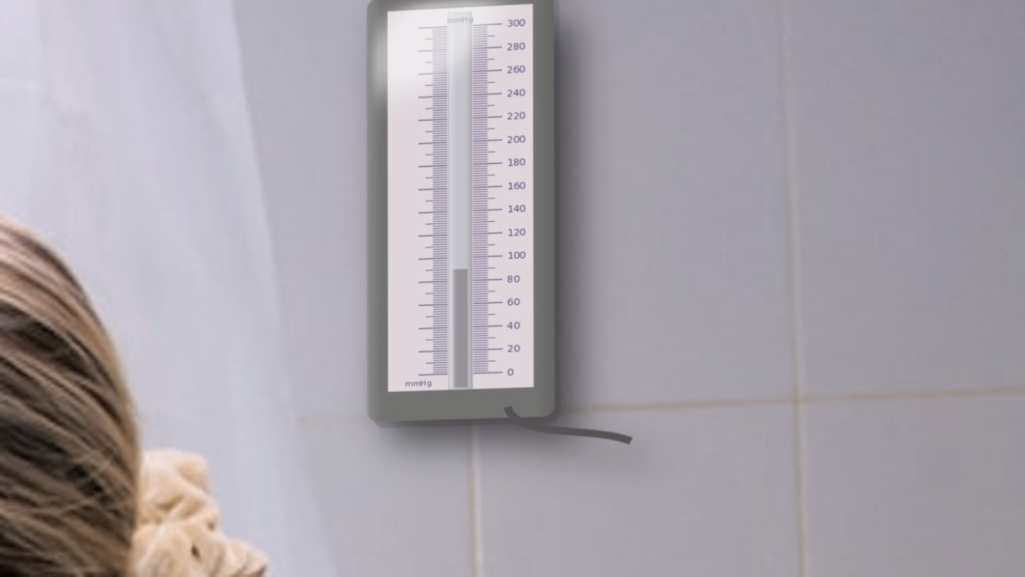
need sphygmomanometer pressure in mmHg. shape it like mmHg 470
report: mmHg 90
